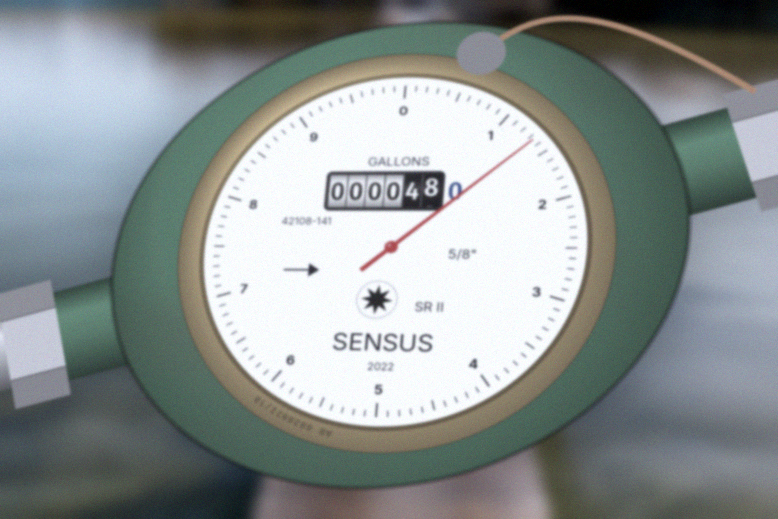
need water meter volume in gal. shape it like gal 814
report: gal 481.3
